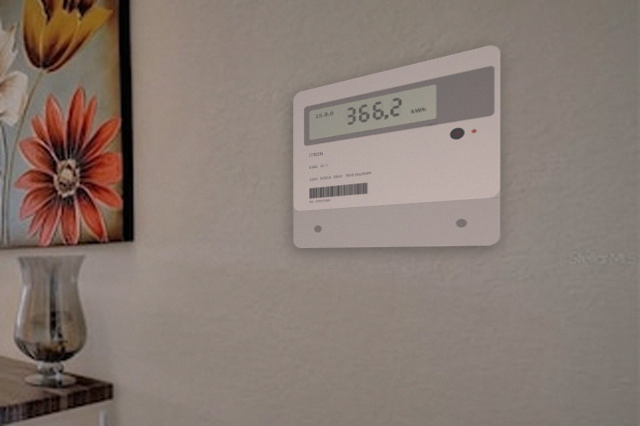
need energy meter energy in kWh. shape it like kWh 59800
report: kWh 366.2
